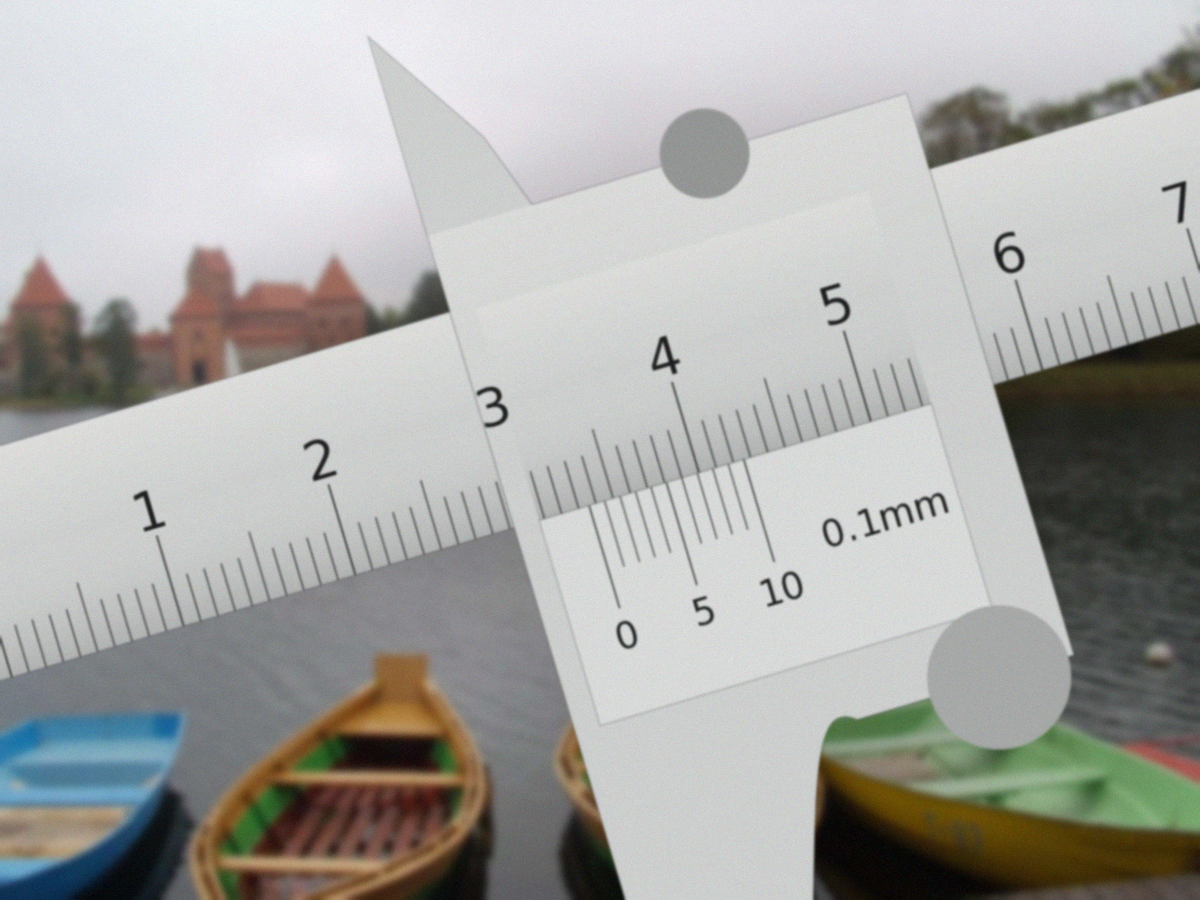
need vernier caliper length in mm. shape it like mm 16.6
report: mm 33.6
